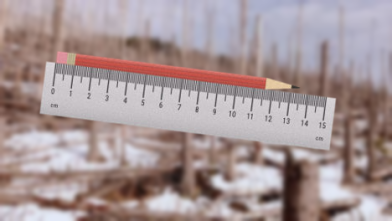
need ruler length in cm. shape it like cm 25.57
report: cm 13.5
